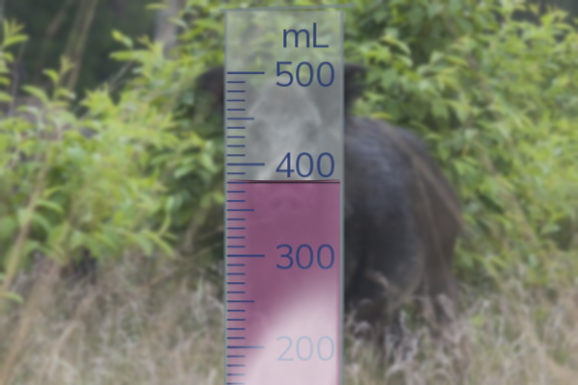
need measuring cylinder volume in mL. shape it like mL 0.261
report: mL 380
